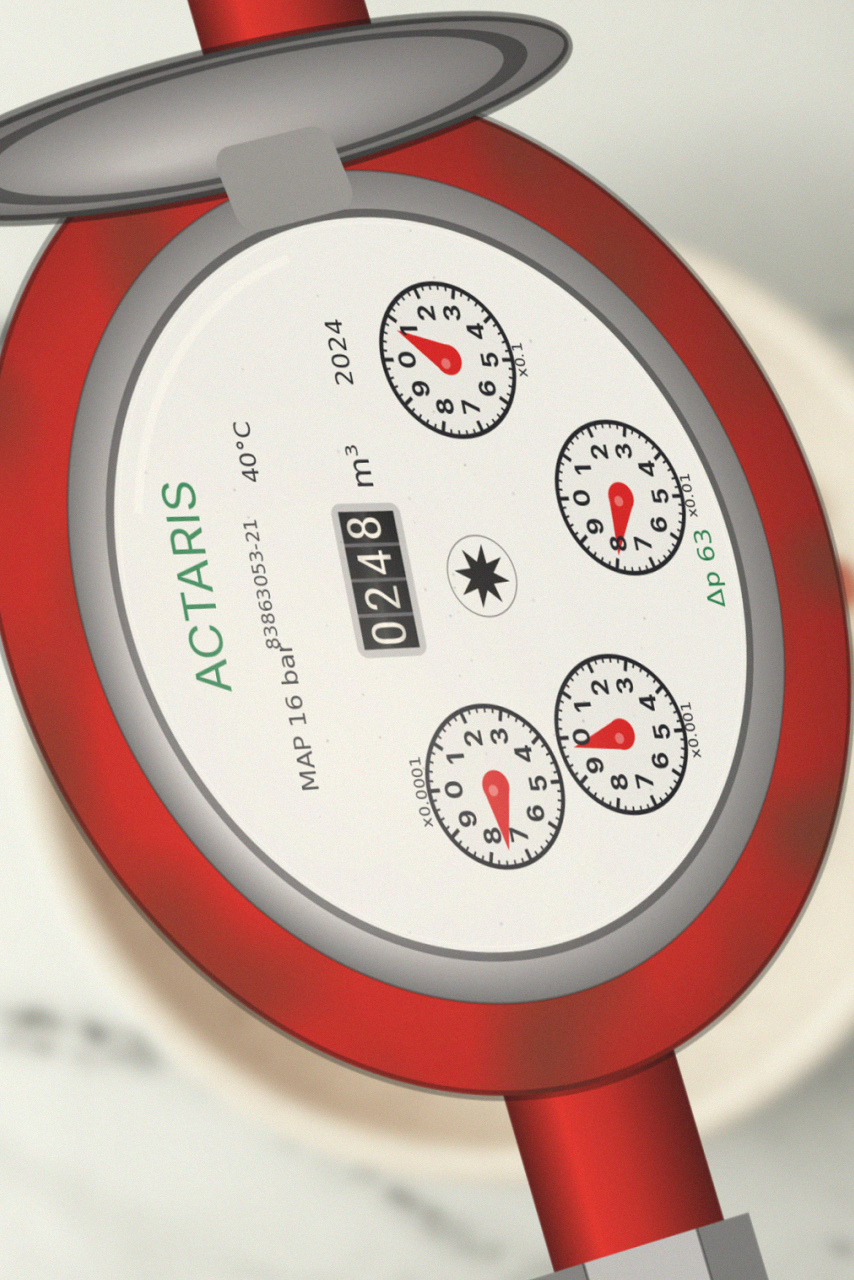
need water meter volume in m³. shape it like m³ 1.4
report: m³ 248.0797
